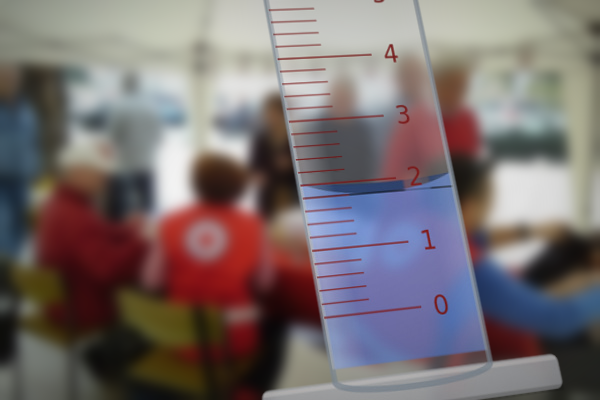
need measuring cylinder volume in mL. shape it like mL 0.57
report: mL 1.8
